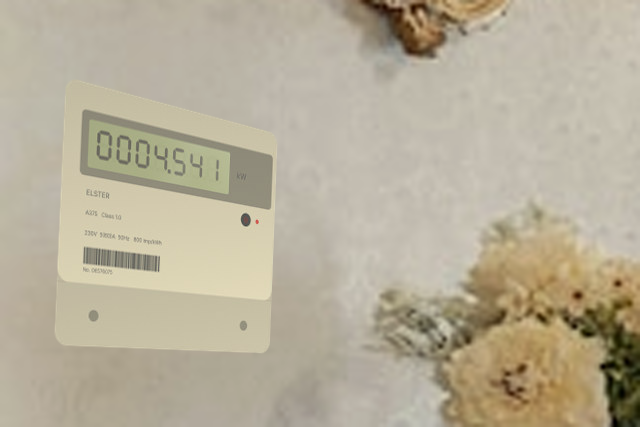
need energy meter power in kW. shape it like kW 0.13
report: kW 4.541
